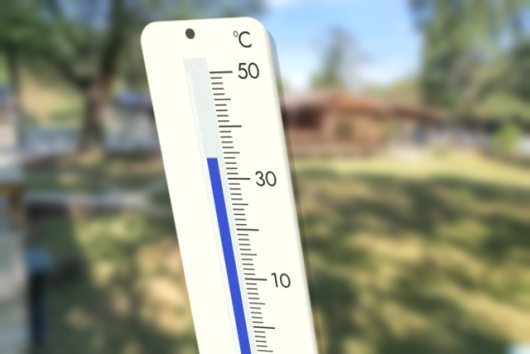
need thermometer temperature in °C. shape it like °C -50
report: °C 34
